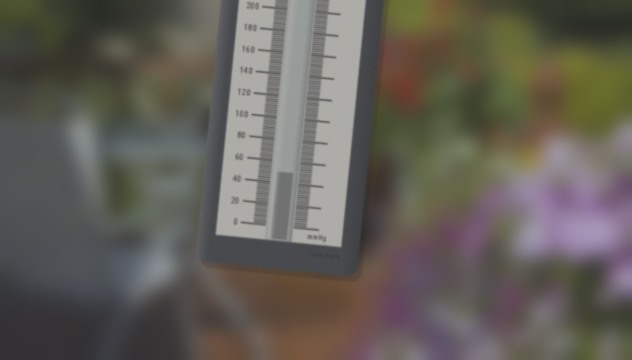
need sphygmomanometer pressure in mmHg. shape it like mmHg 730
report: mmHg 50
